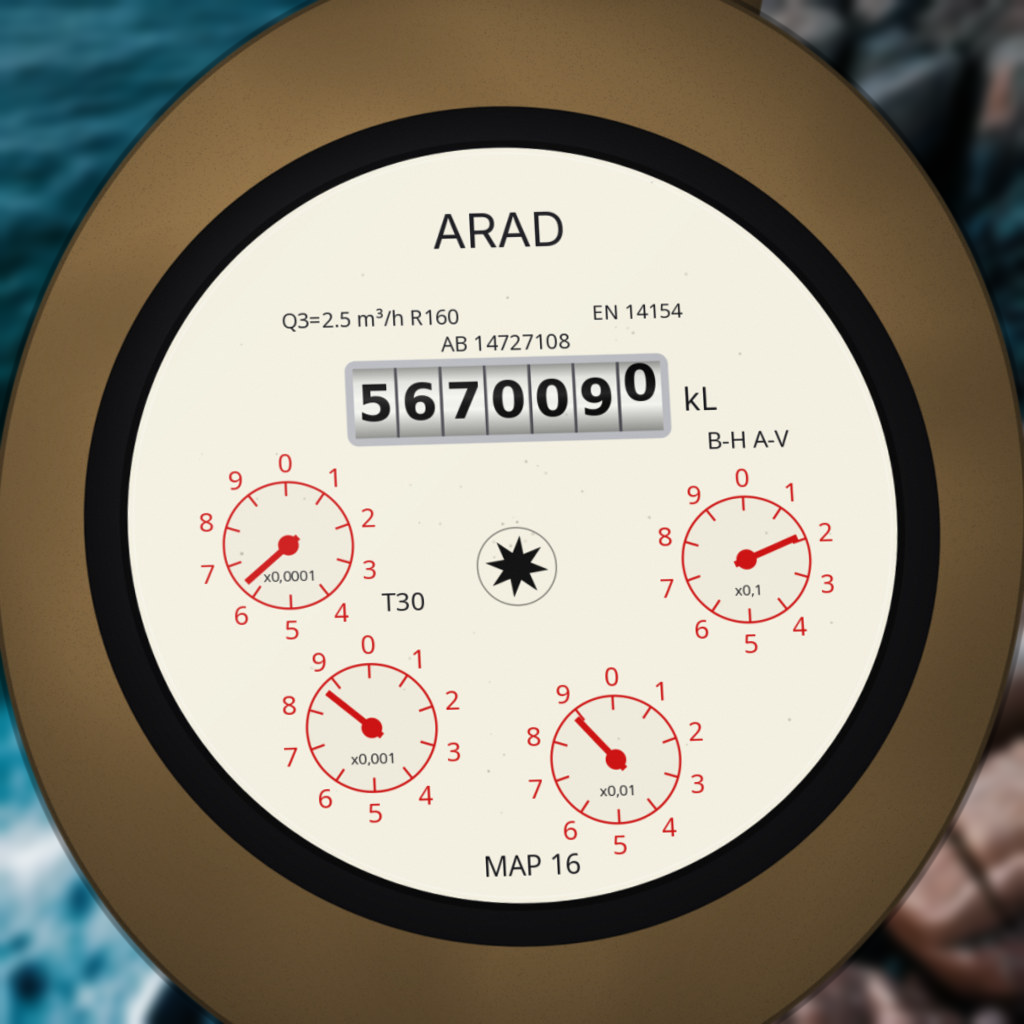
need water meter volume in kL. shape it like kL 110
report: kL 5670090.1886
